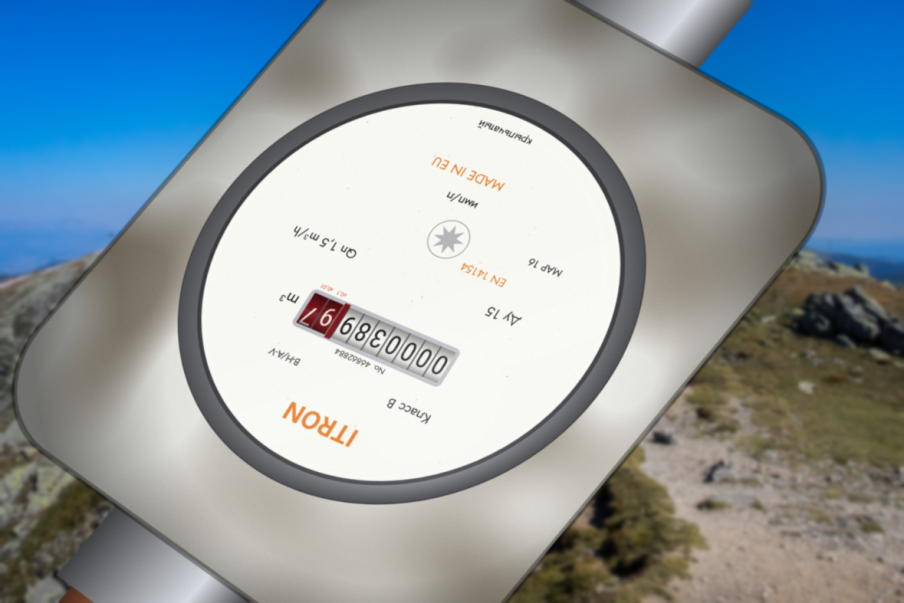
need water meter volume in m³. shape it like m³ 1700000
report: m³ 389.97
